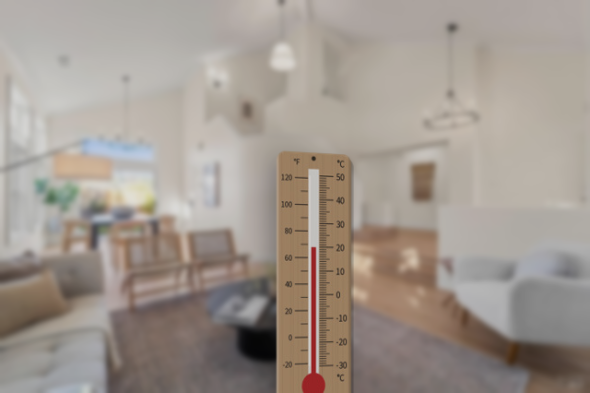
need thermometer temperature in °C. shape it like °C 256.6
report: °C 20
